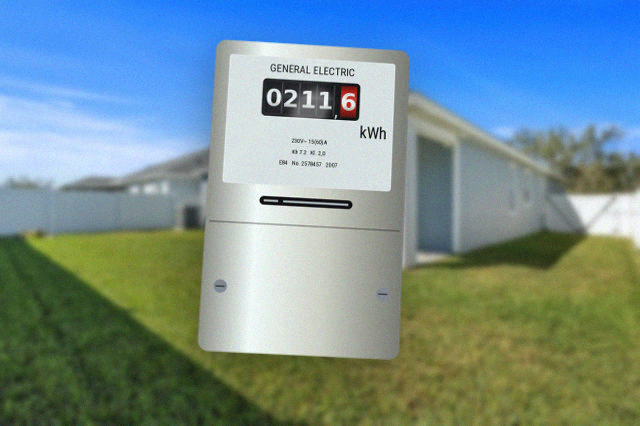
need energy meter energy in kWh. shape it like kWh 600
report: kWh 211.6
